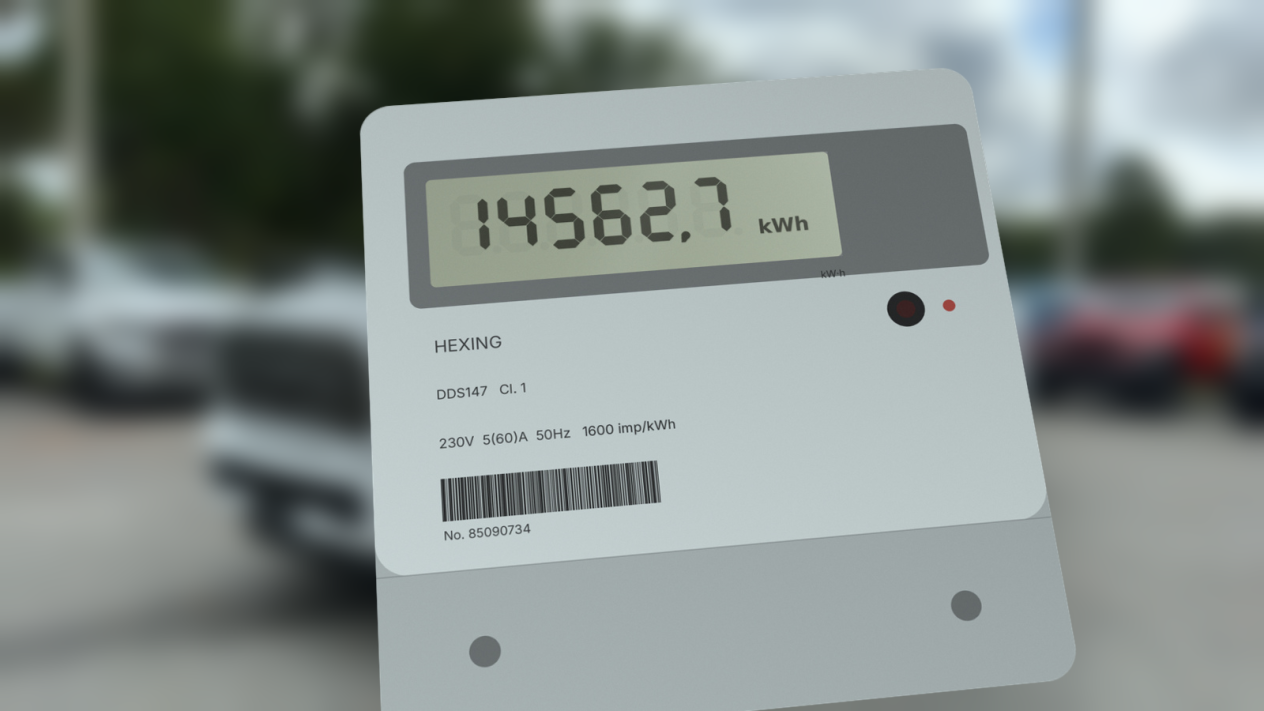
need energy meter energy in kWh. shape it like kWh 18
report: kWh 14562.7
